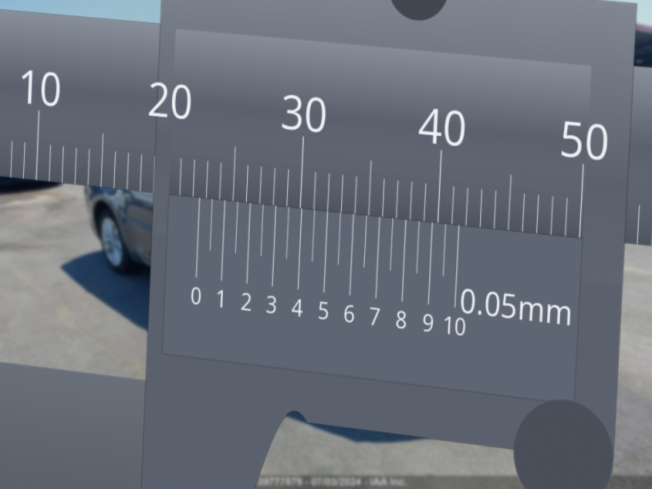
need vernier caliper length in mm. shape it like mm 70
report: mm 22.5
